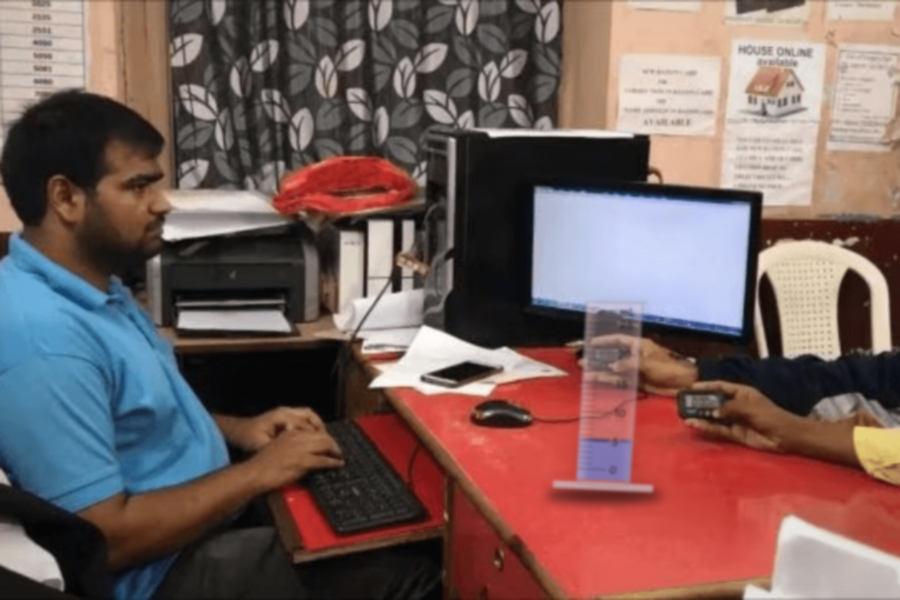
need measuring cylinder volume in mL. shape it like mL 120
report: mL 5
